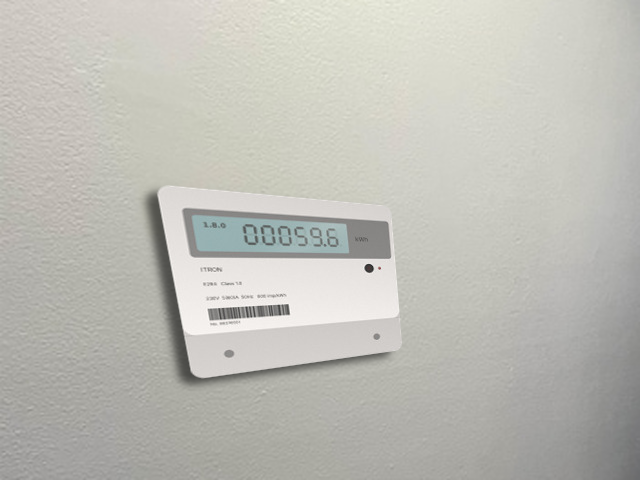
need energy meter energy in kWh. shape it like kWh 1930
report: kWh 59.6
